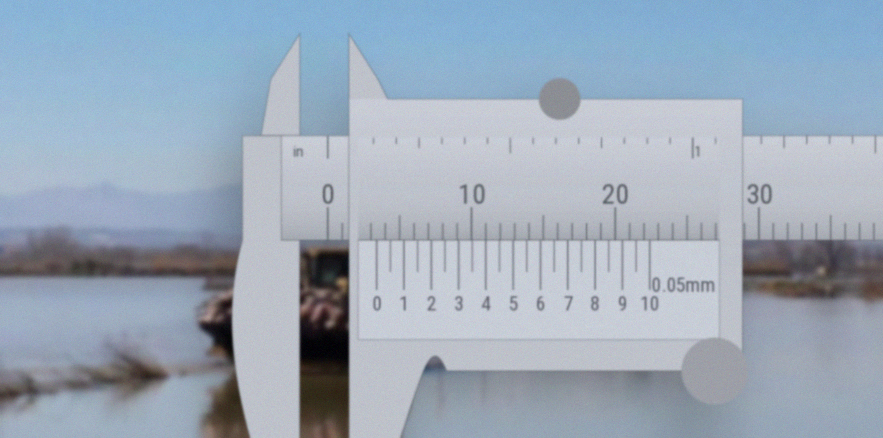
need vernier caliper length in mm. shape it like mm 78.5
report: mm 3.4
